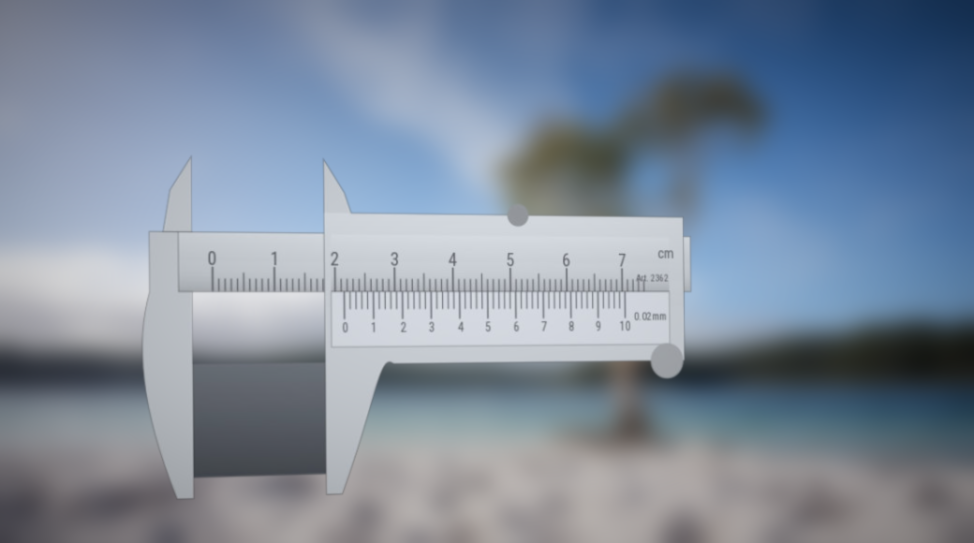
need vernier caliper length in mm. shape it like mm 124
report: mm 21.5
